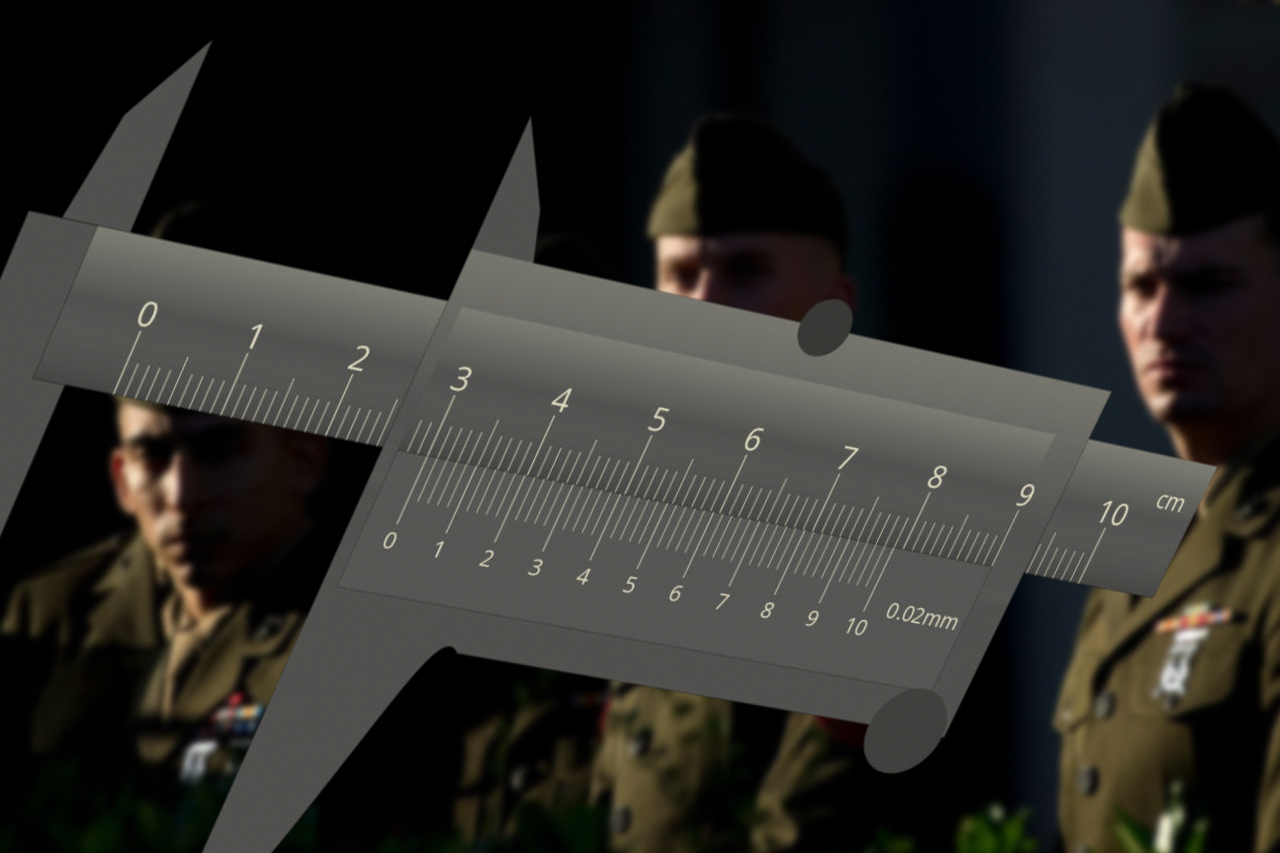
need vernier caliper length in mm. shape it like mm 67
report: mm 30.0
